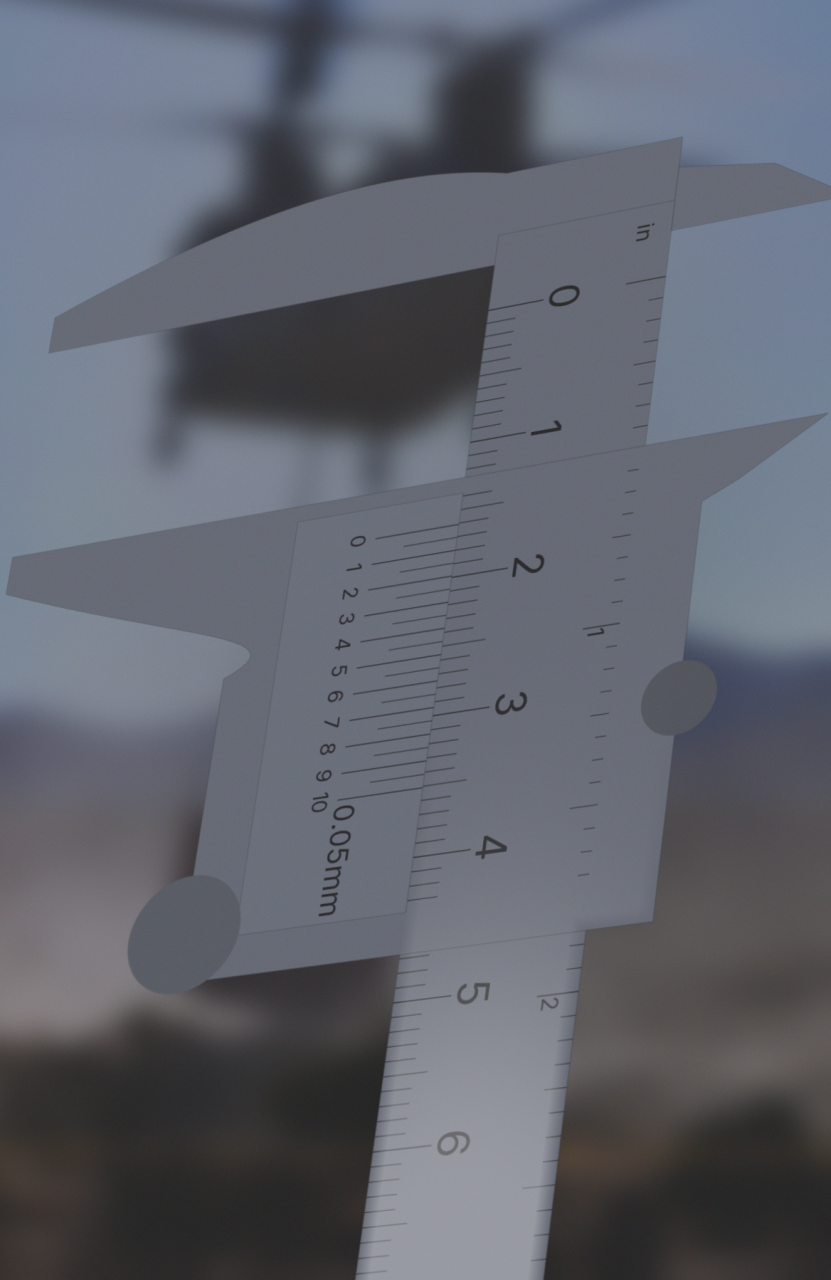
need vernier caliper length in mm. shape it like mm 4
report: mm 16.1
